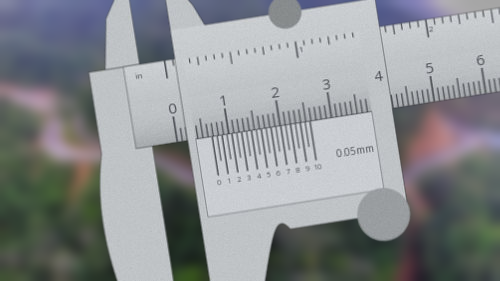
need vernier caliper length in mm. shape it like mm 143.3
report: mm 6.8
